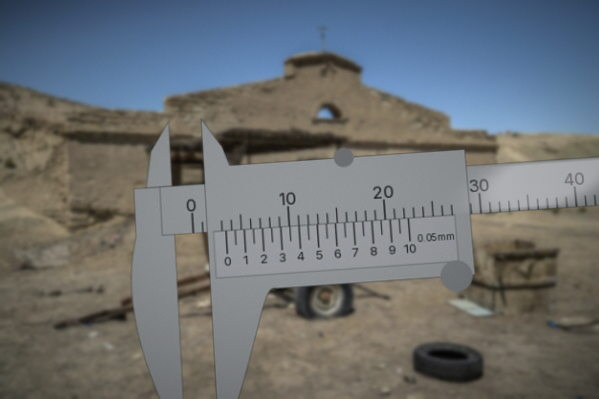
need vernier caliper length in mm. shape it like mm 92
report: mm 3.4
